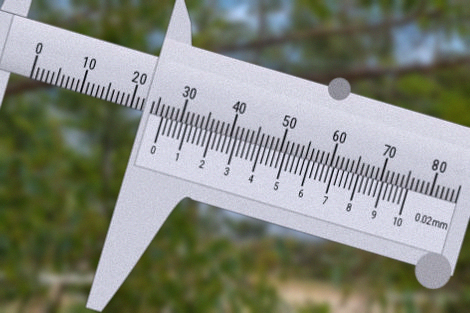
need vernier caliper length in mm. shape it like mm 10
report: mm 26.4
